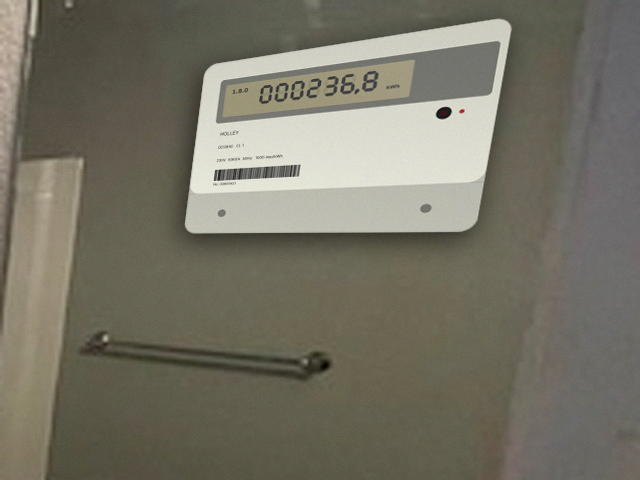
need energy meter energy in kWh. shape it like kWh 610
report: kWh 236.8
